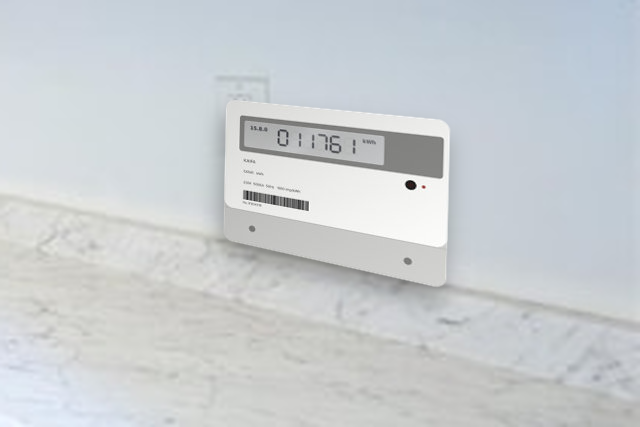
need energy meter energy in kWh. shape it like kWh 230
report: kWh 11761
